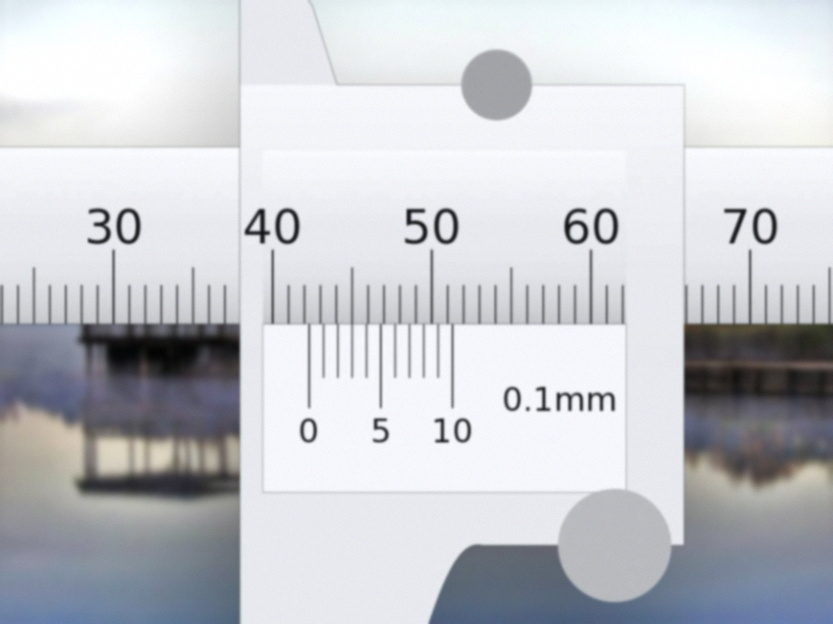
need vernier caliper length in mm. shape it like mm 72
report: mm 42.3
